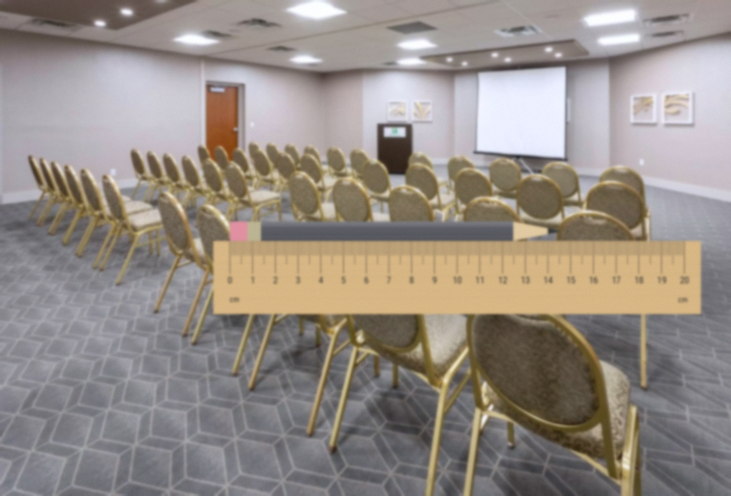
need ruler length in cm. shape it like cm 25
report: cm 14.5
